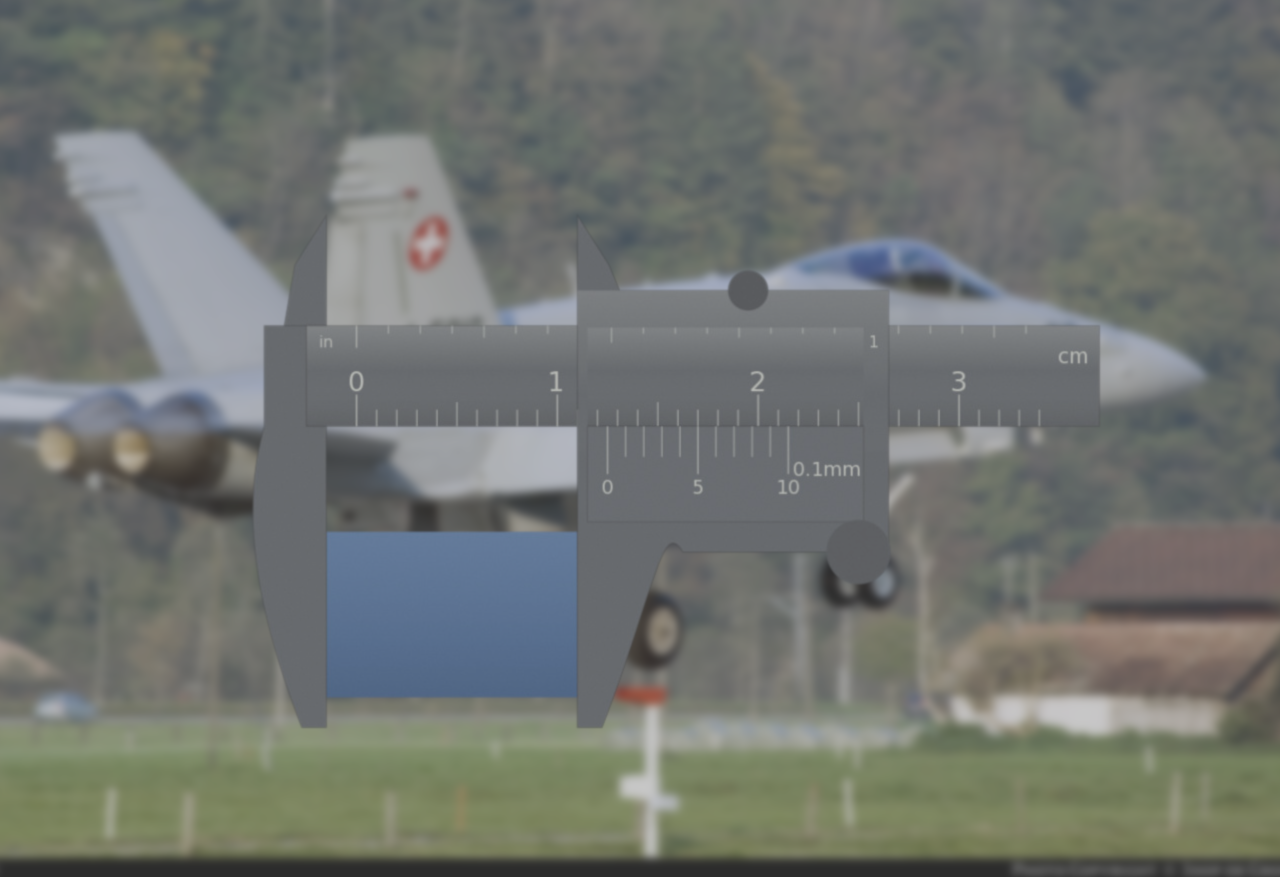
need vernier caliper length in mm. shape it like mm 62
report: mm 12.5
